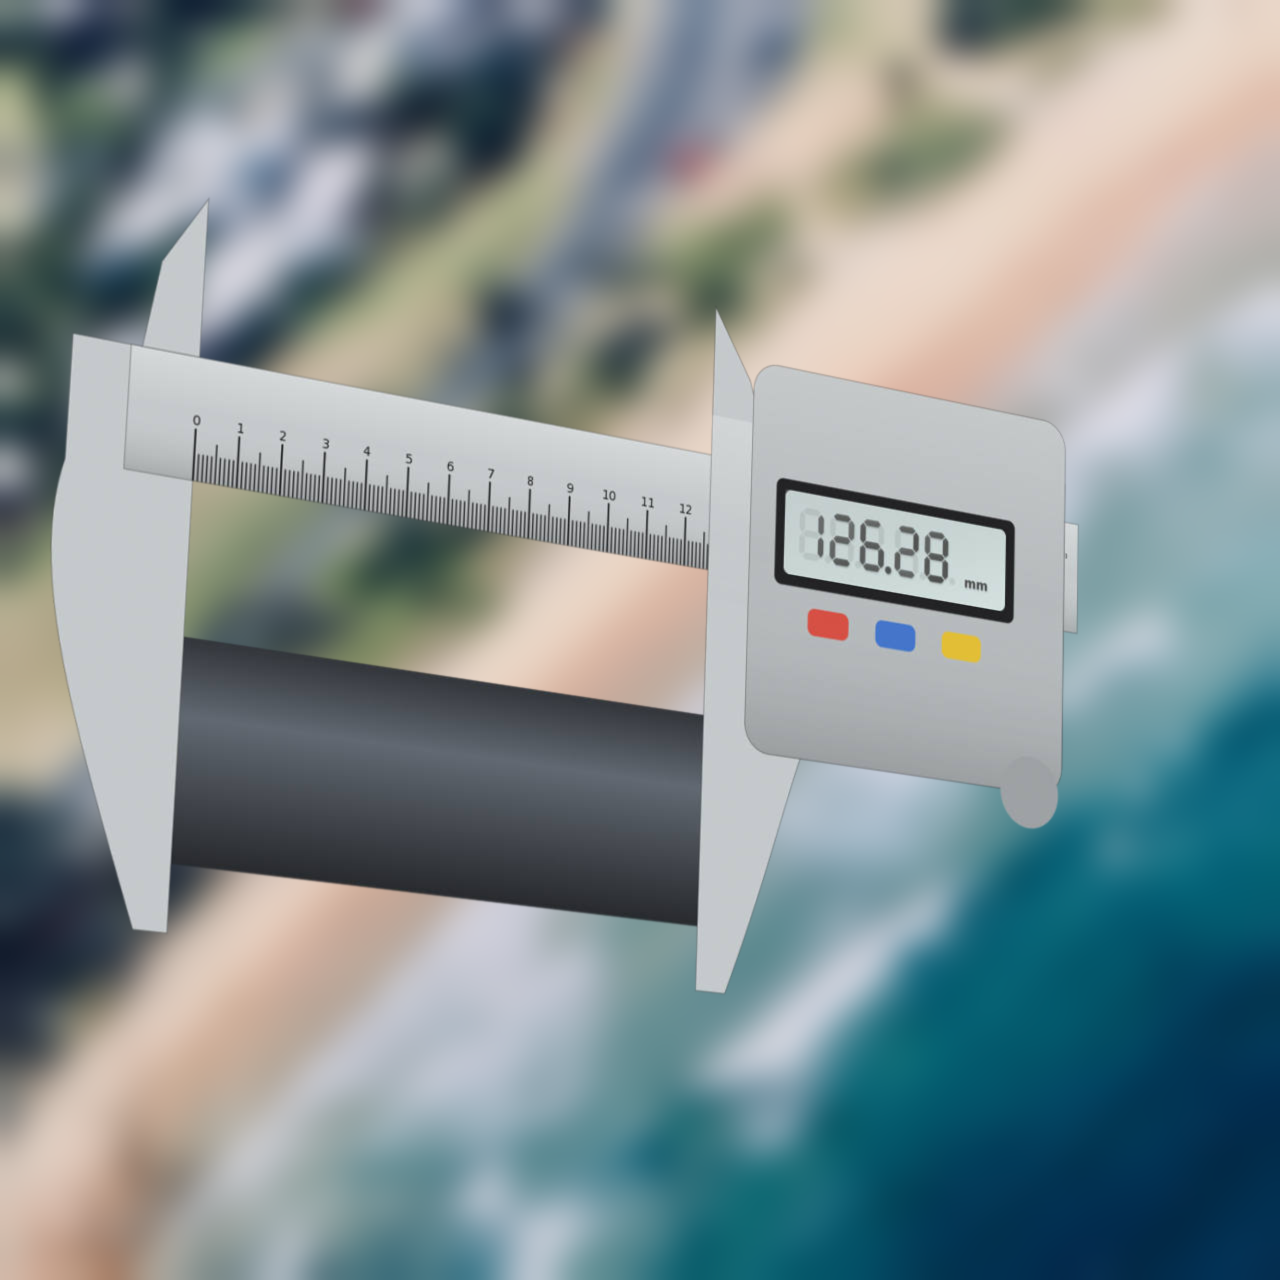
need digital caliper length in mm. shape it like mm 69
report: mm 126.28
